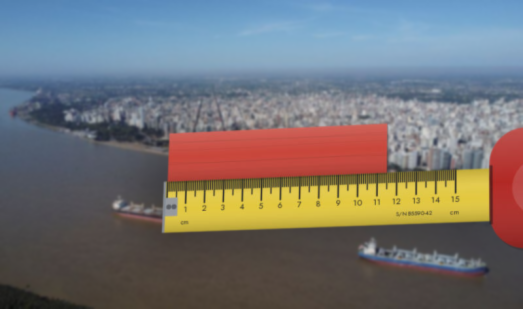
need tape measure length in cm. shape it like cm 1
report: cm 11.5
